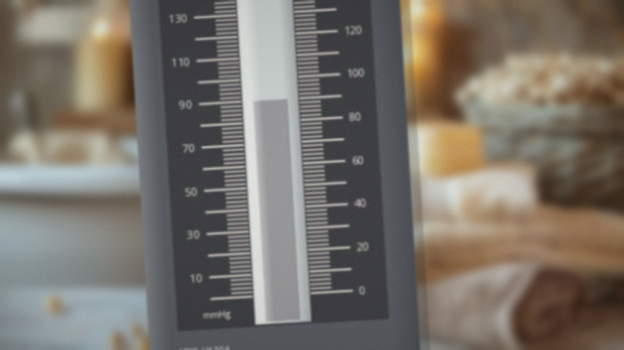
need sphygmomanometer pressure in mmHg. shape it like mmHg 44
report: mmHg 90
